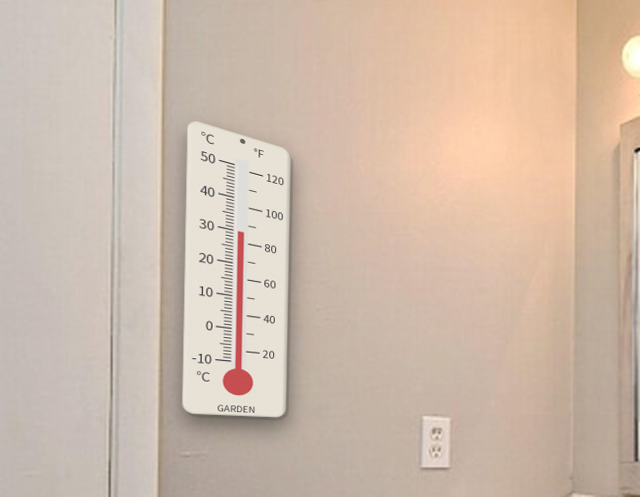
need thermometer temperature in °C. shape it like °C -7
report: °C 30
